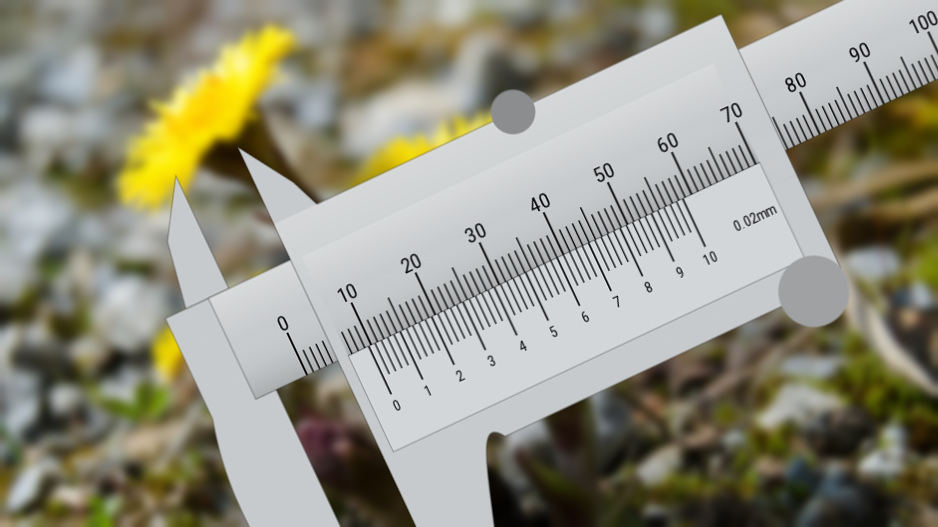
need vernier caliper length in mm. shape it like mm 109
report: mm 9.6
